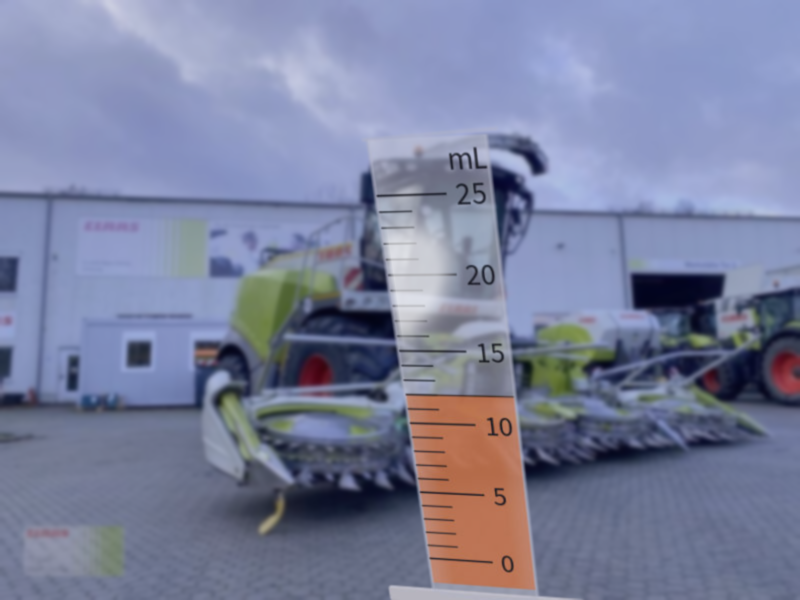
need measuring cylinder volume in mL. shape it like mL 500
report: mL 12
